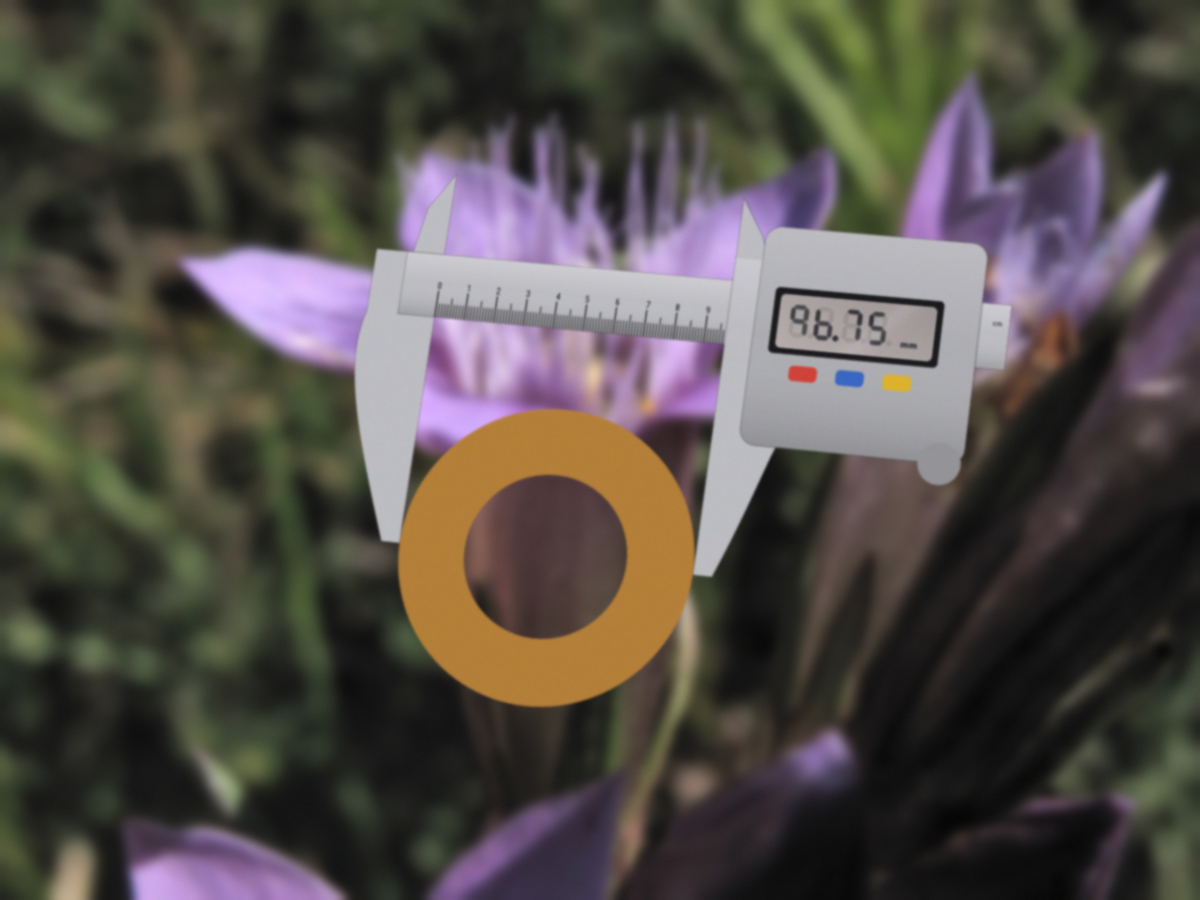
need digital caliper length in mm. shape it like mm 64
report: mm 96.75
